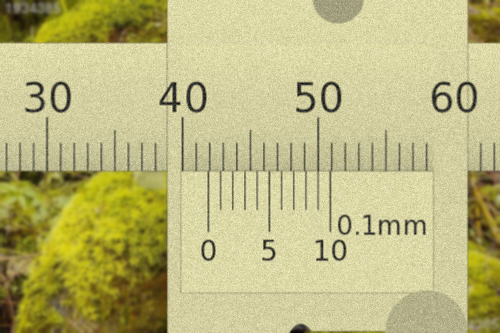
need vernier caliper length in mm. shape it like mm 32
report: mm 41.9
